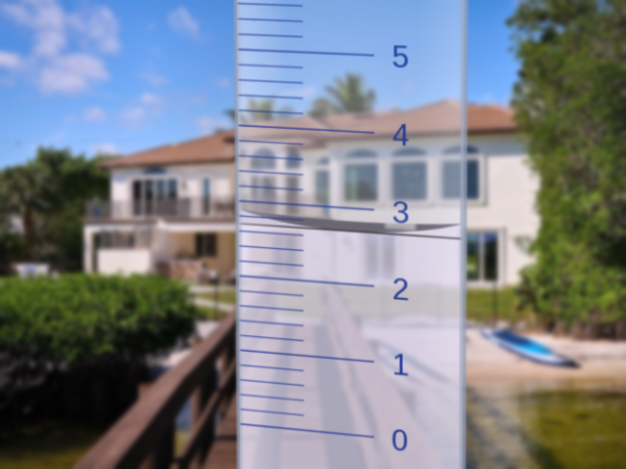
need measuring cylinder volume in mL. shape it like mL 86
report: mL 2.7
